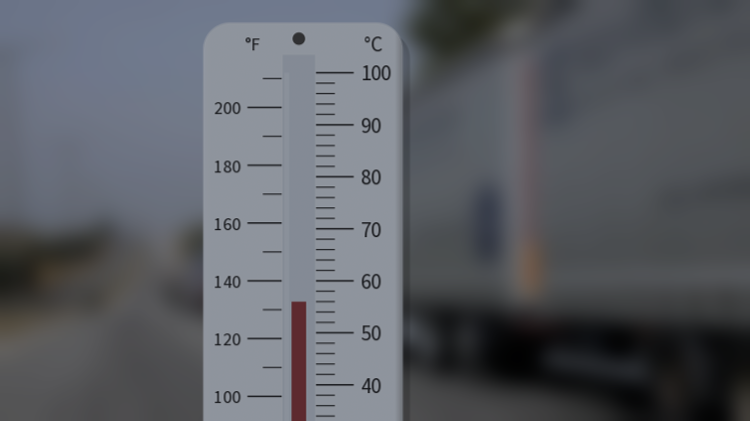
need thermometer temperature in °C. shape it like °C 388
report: °C 56
